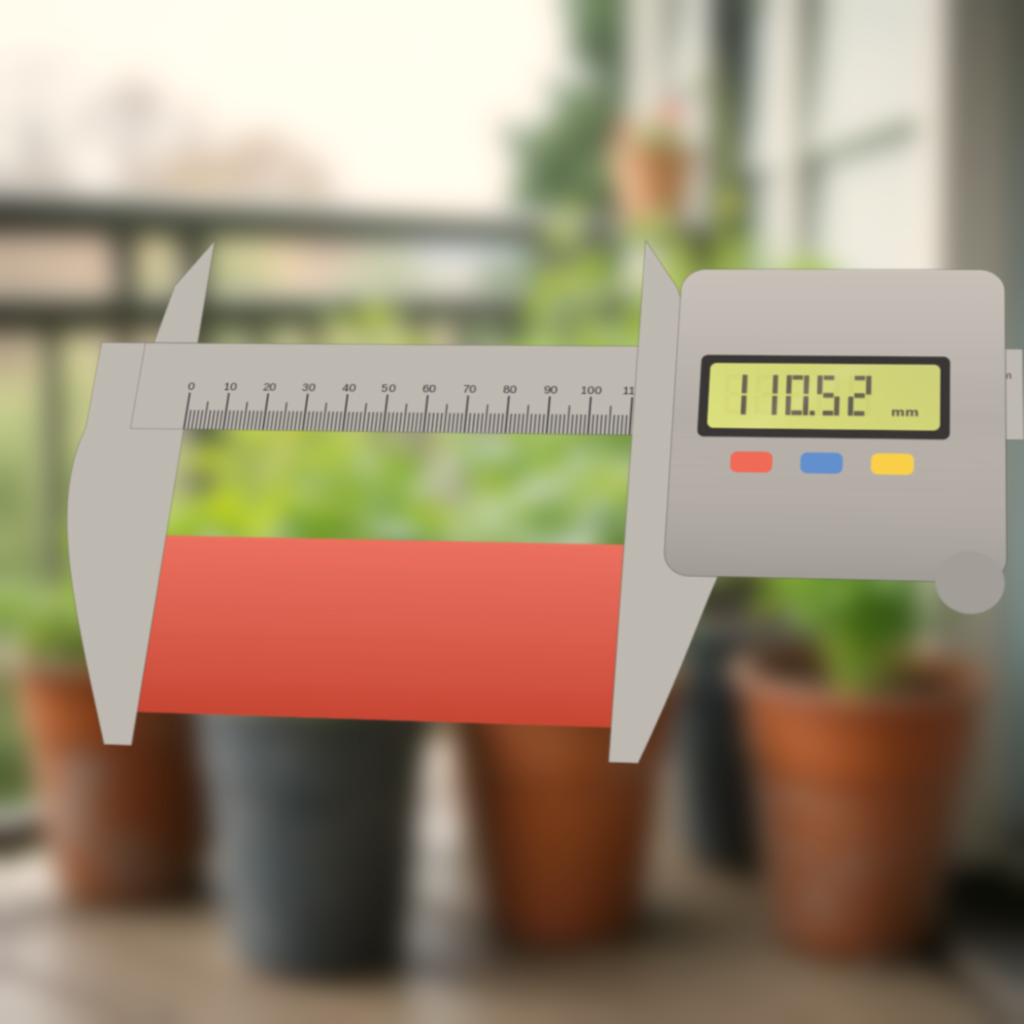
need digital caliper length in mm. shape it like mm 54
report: mm 110.52
